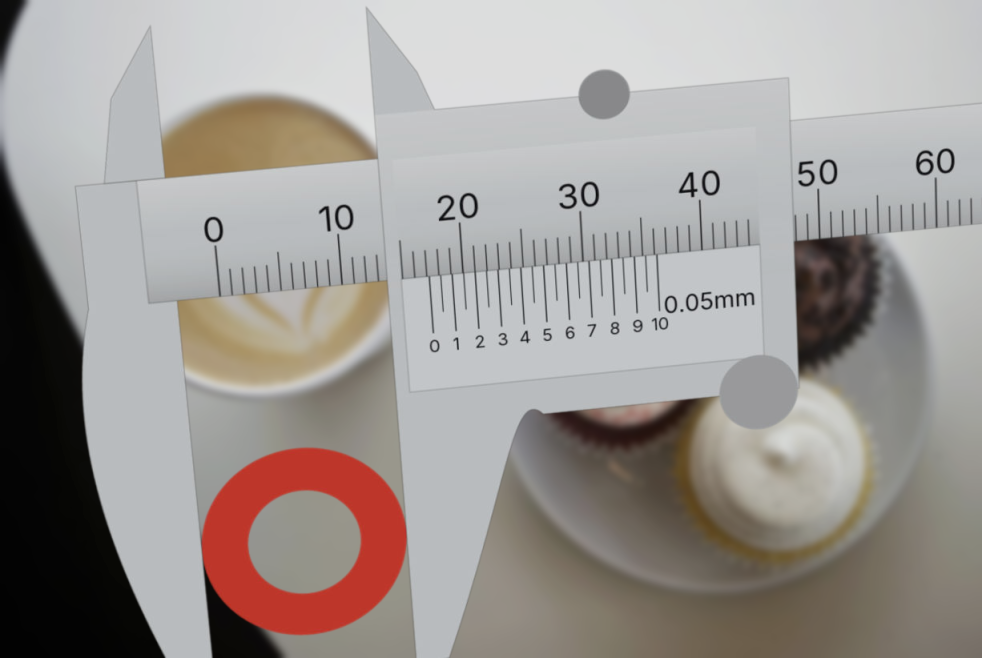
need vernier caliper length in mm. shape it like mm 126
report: mm 17.2
